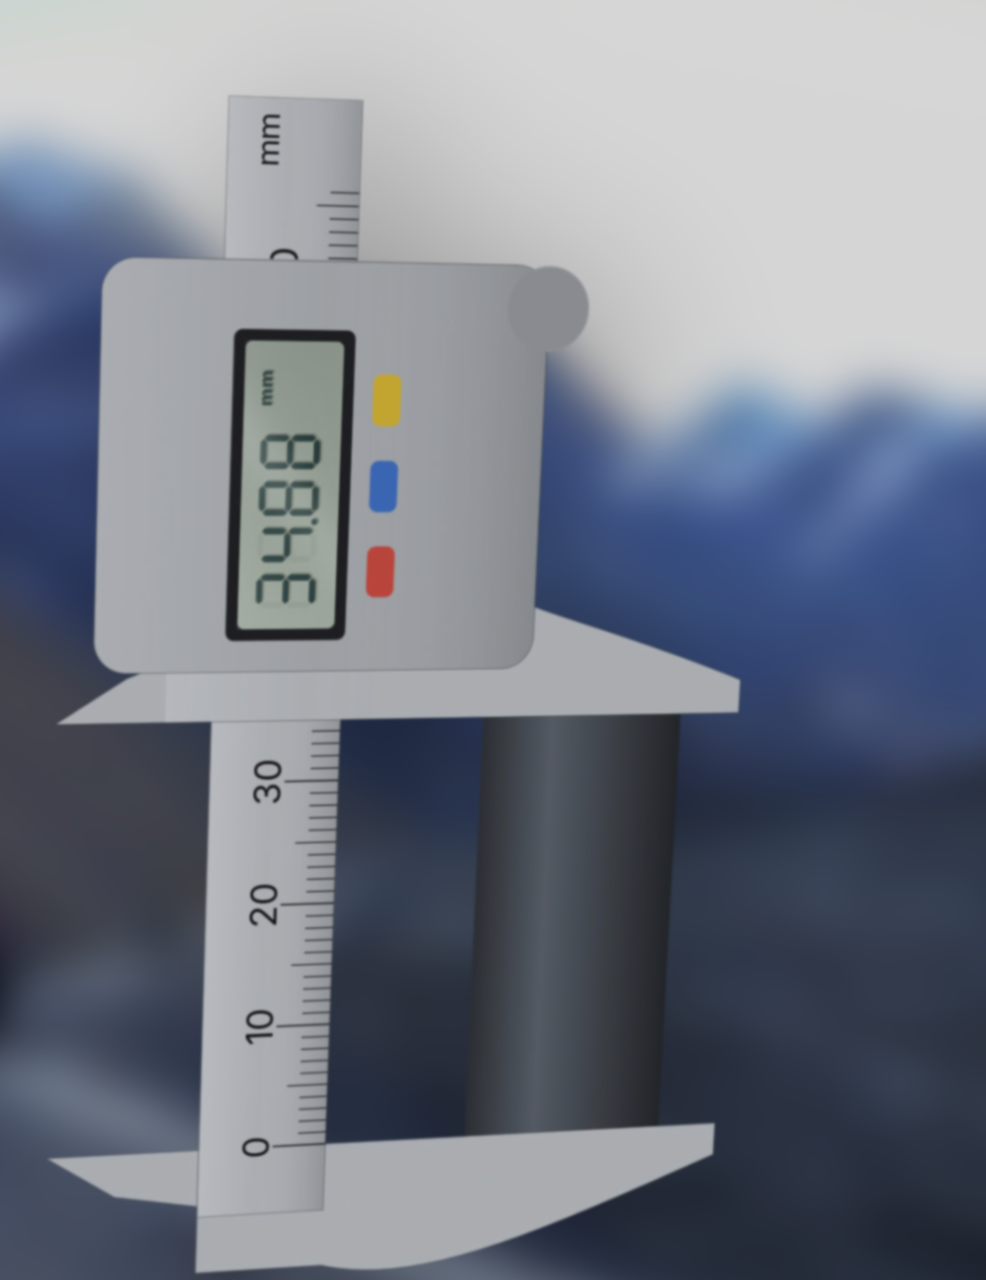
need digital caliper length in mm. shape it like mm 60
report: mm 34.88
